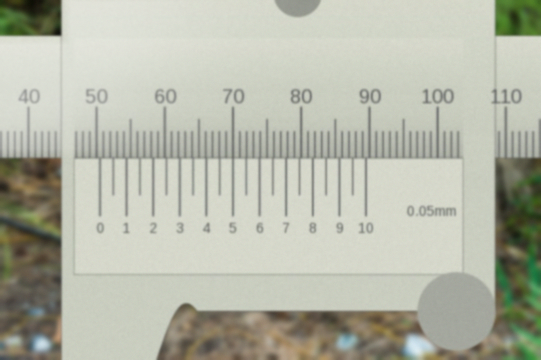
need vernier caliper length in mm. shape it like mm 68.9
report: mm 50.5
